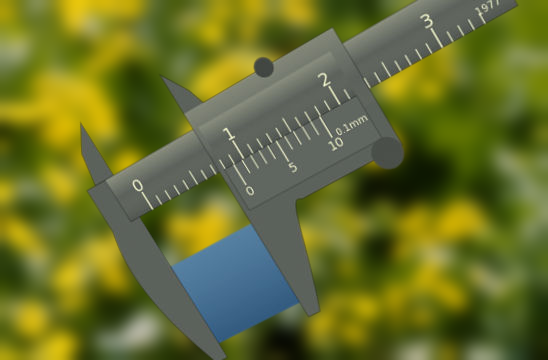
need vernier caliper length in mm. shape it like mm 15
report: mm 8.9
